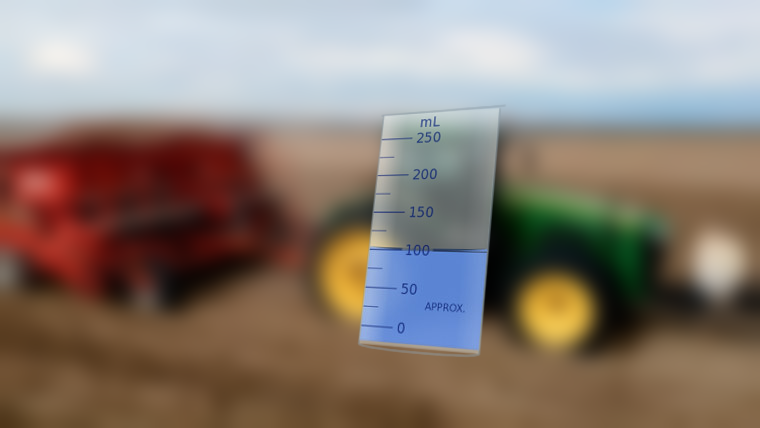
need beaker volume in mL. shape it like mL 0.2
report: mL 100
